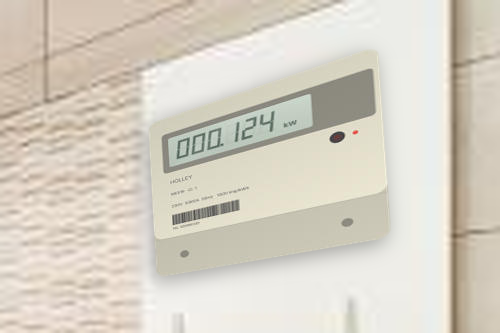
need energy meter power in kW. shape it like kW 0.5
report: kW 0.124
